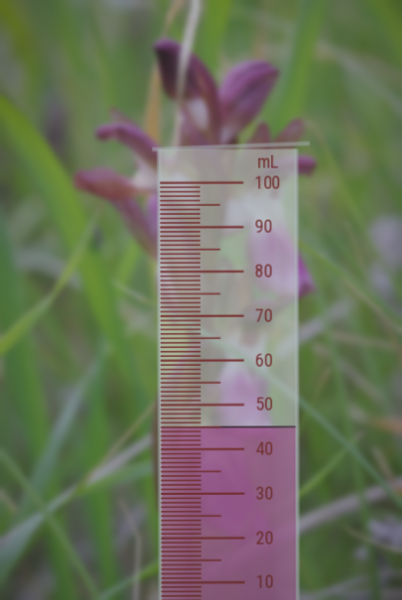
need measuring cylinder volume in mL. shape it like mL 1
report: mL 45
